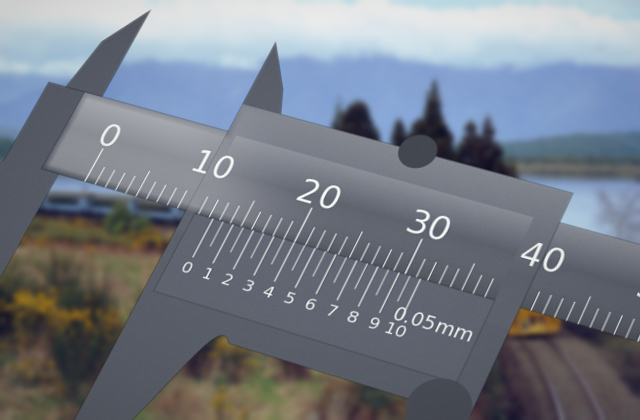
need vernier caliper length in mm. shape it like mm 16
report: mm 12.4
